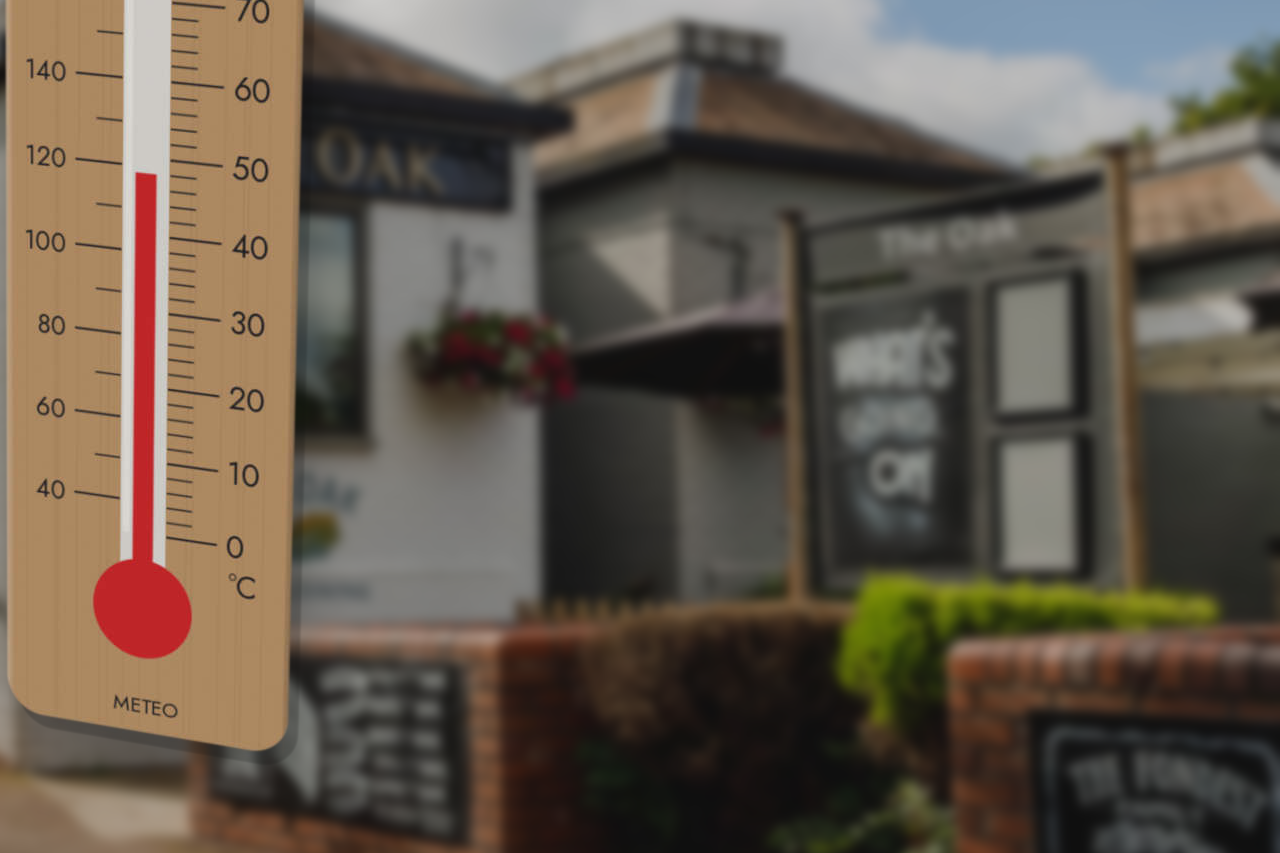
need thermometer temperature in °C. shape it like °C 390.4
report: °C 48
